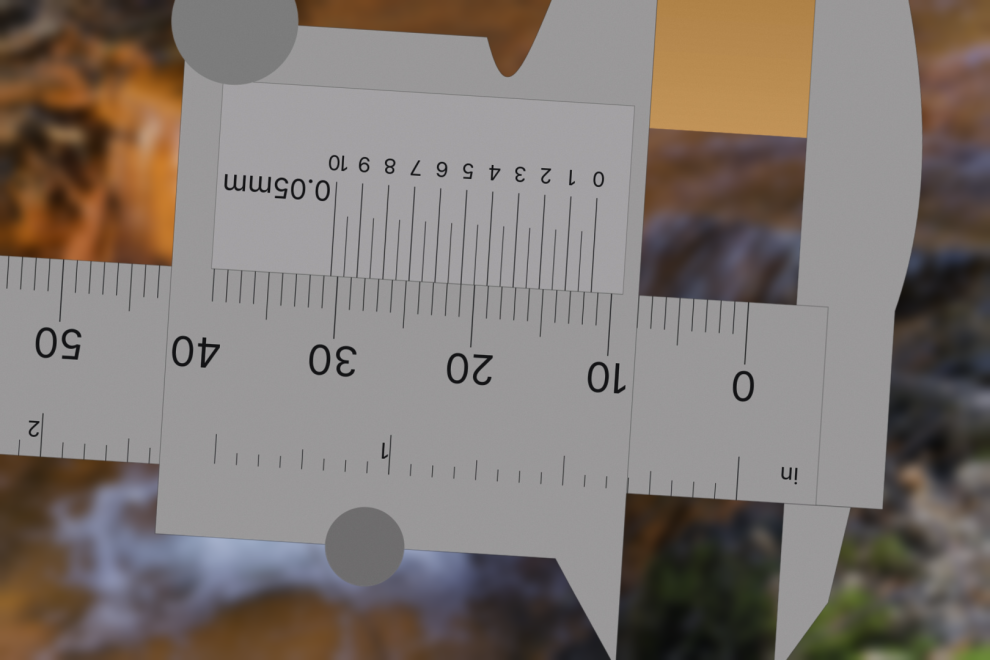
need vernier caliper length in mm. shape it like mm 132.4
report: mm 11.5
